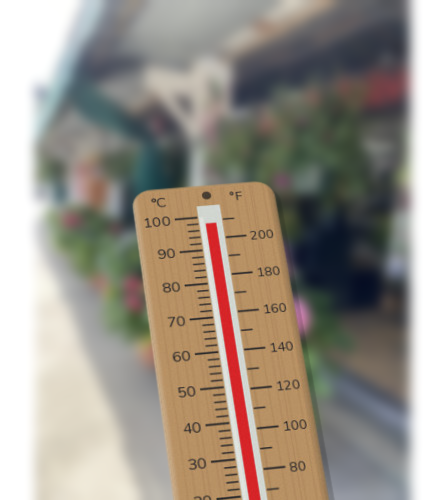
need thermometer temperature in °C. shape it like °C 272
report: °C 98
